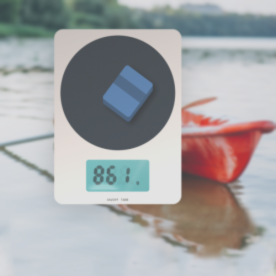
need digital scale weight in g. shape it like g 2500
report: g 861
